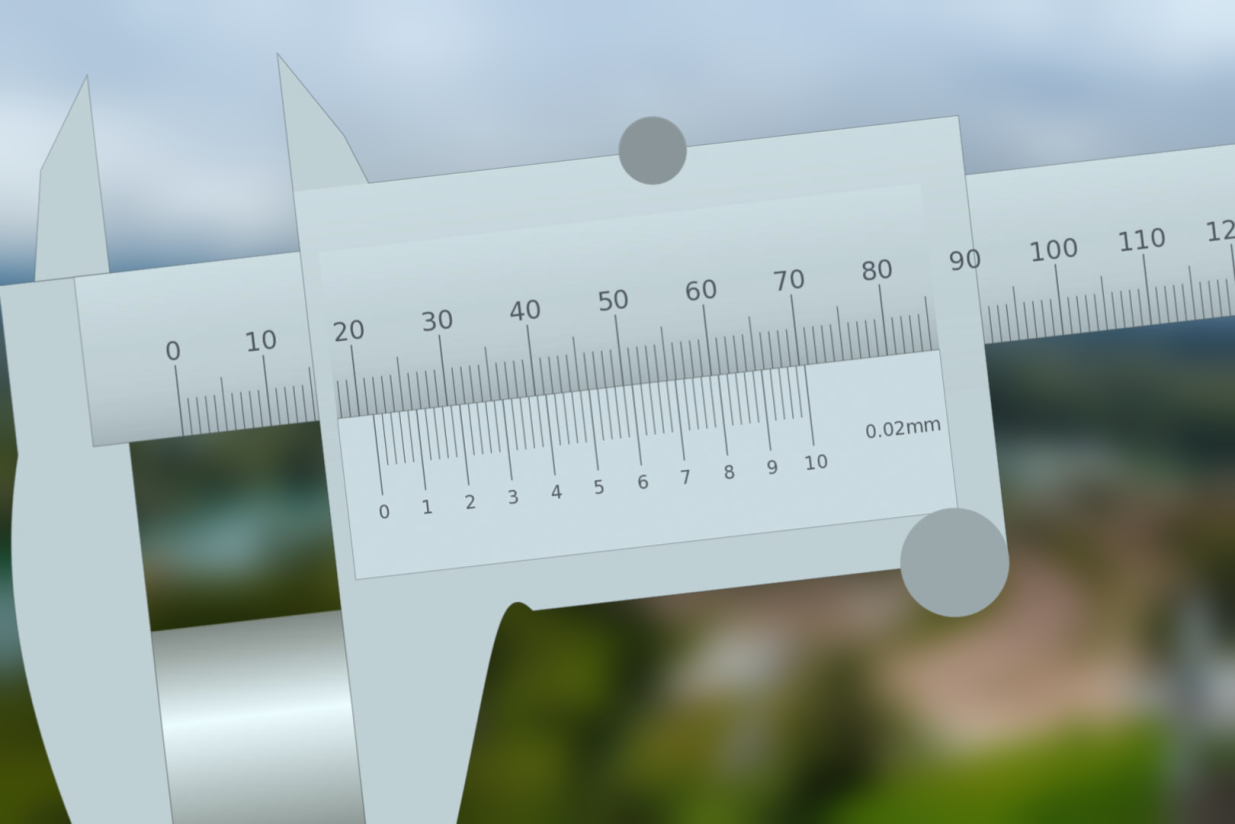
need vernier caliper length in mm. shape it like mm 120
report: mm 21.6
